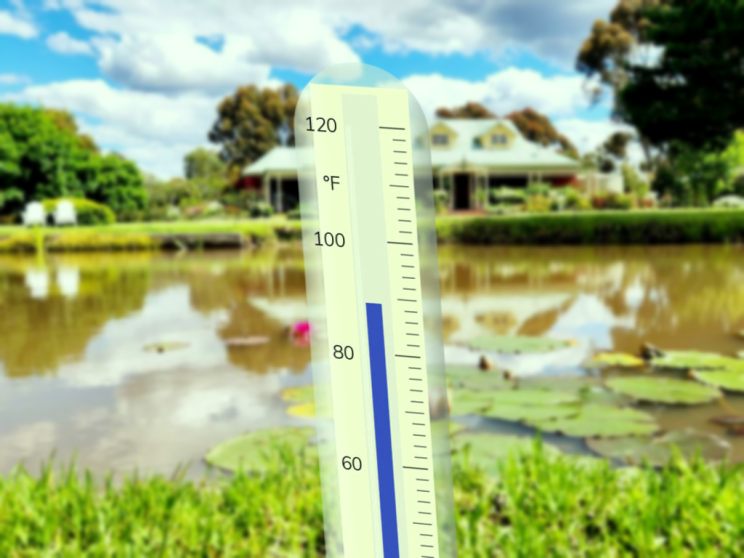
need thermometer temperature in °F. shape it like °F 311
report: °F 89
